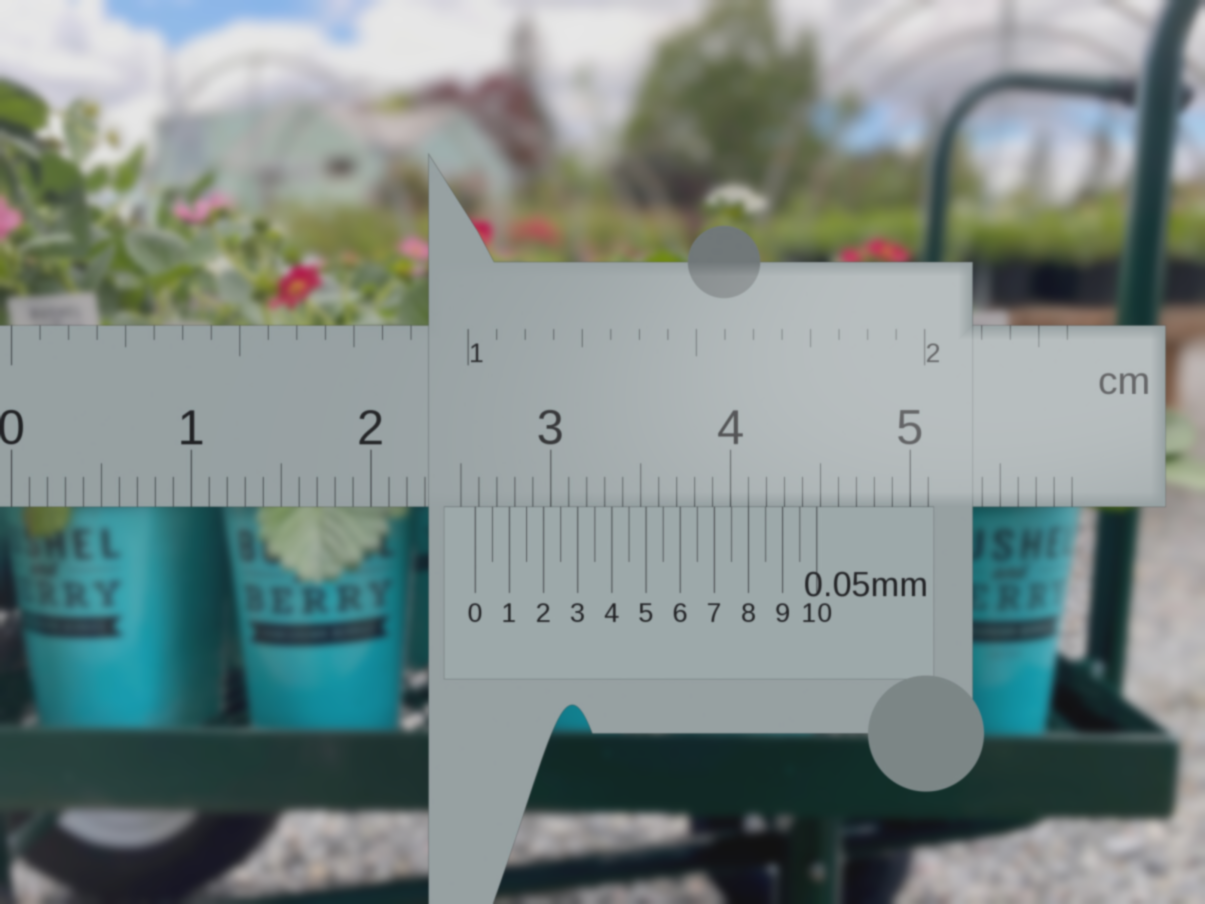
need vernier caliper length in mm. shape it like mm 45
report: mm 25.8
